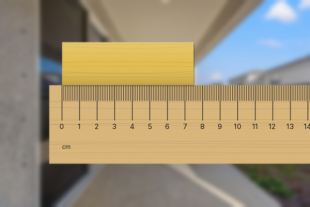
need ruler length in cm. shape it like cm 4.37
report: cm 7.5
